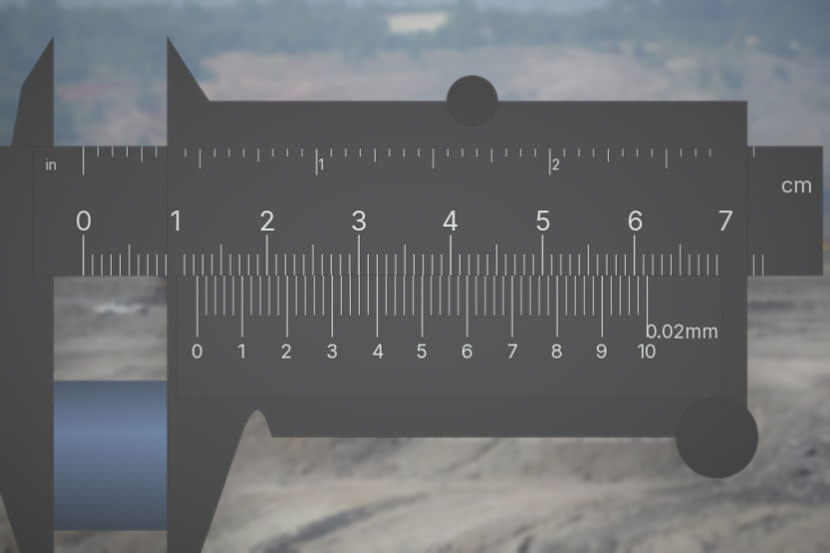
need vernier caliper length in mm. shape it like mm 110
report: mm 12.4
